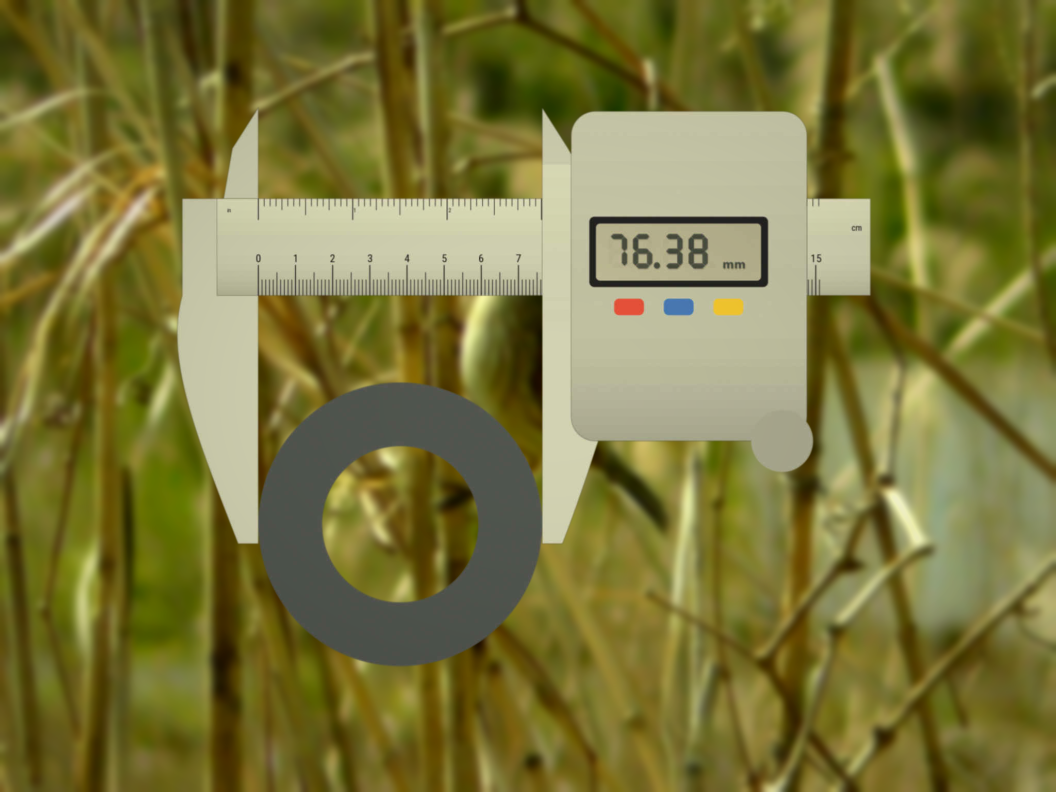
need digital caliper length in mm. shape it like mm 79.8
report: mm 76.38
